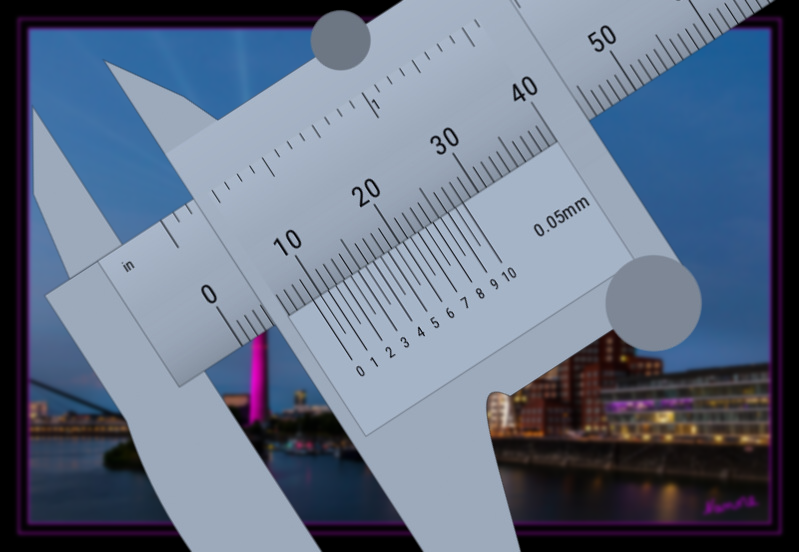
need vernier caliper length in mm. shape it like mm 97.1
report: mm 9.0
